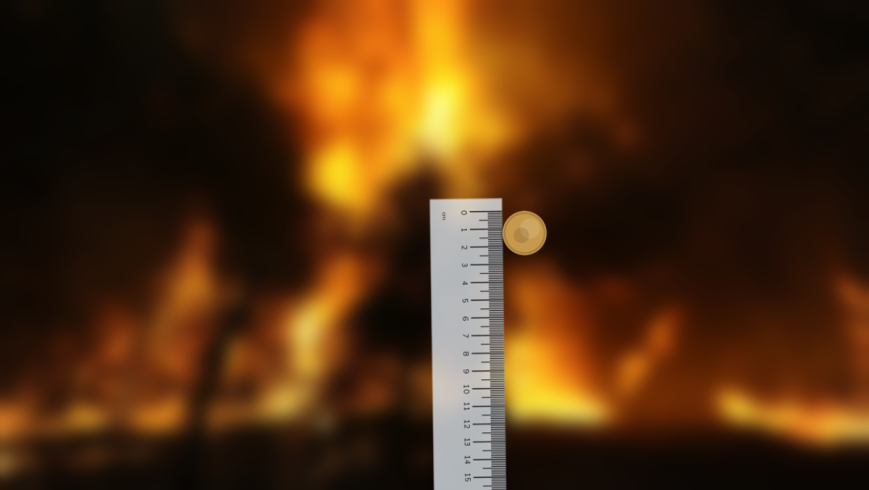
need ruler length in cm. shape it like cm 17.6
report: cm 2.5
